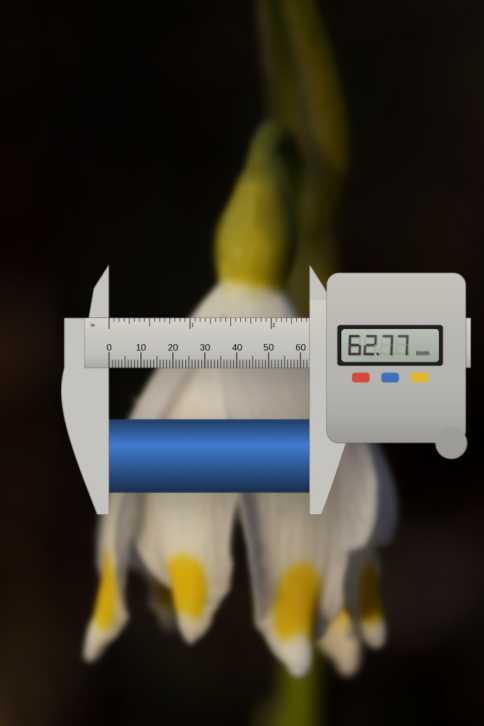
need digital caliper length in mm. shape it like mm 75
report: mm 62.77
